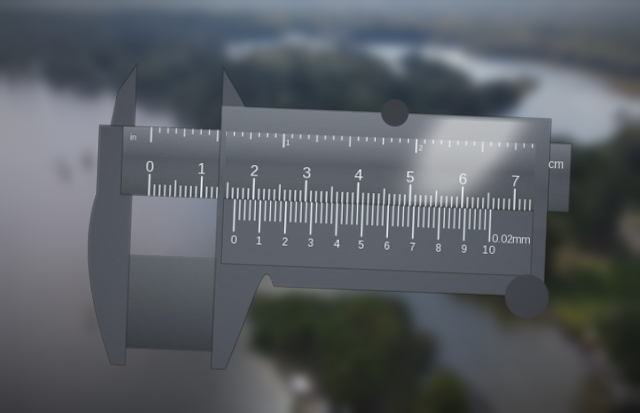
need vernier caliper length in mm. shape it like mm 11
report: mm 16.5
